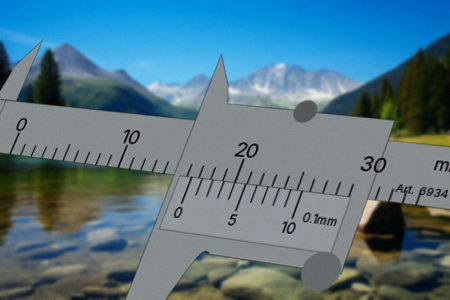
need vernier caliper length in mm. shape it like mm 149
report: mm 16.4
